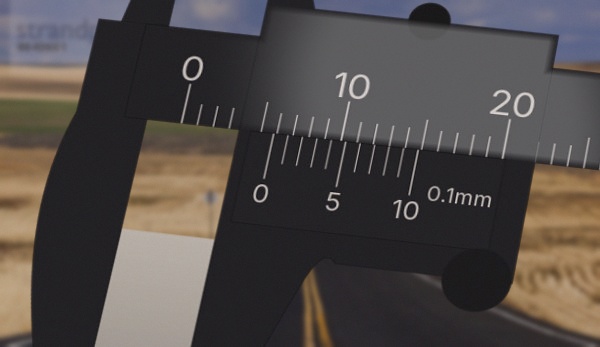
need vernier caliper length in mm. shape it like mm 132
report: mm 5.8
